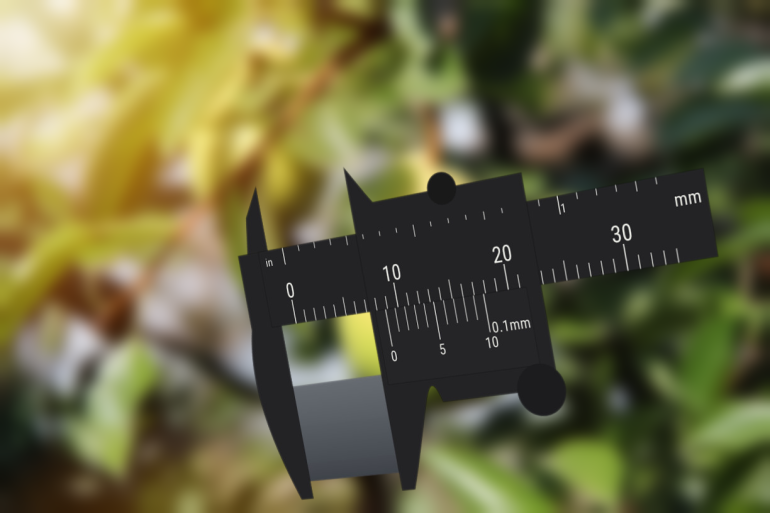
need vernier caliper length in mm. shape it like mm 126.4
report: mm 8.8
